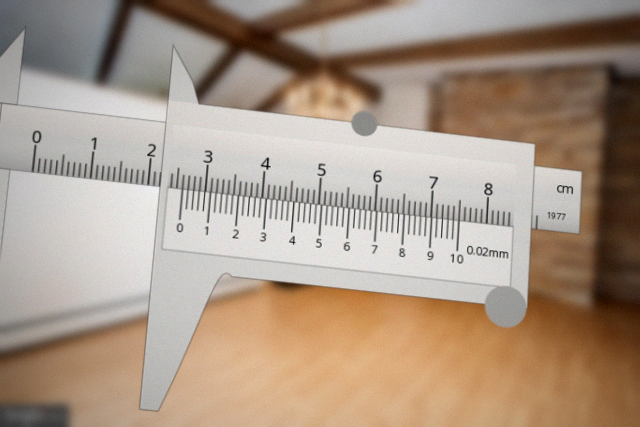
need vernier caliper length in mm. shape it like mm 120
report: mm 26.0
